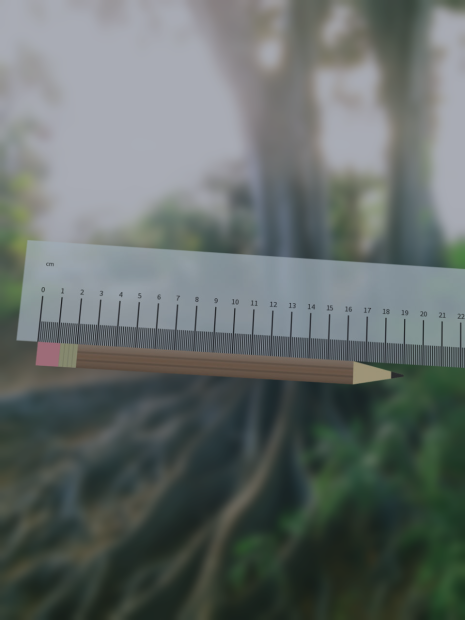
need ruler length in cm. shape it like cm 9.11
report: cm 19
